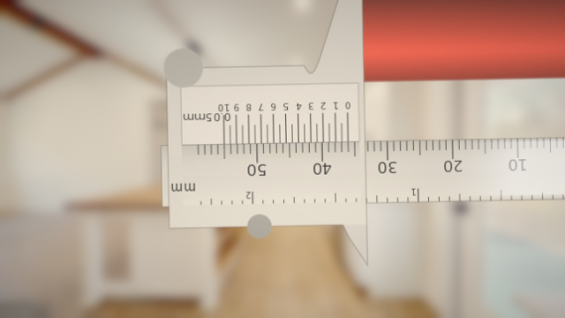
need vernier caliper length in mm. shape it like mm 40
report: mm 36.0
